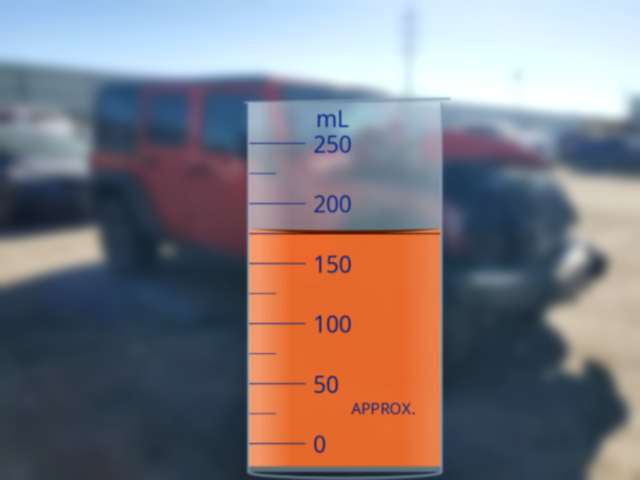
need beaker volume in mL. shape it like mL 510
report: mL 175
